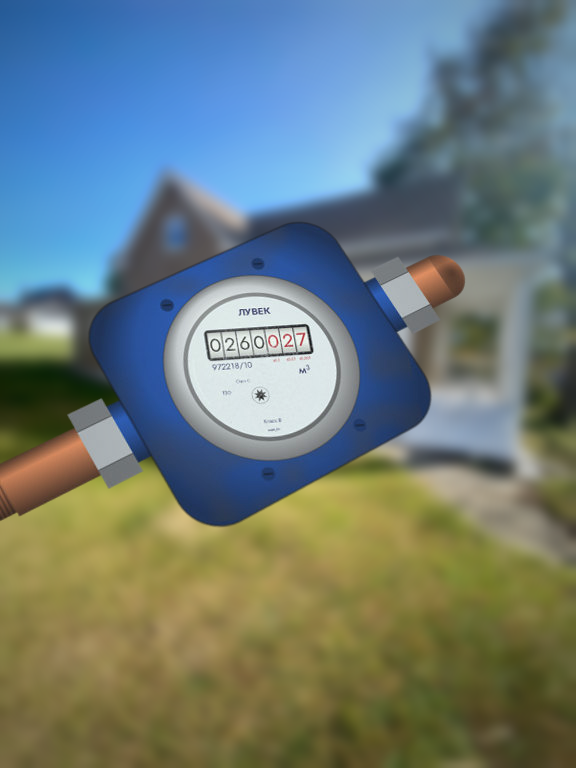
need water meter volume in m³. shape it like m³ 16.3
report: m³ 260.027
